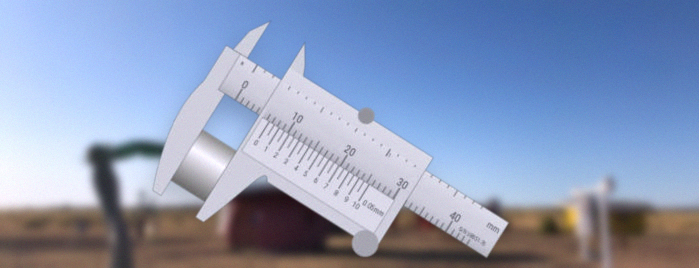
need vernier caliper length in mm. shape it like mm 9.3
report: mm 6.5
